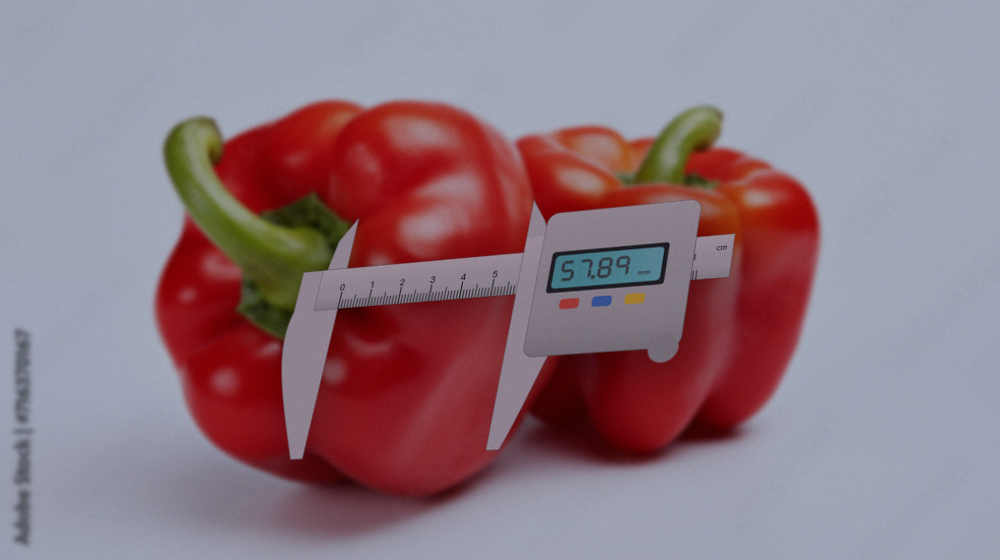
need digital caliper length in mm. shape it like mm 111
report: mm 57.89
